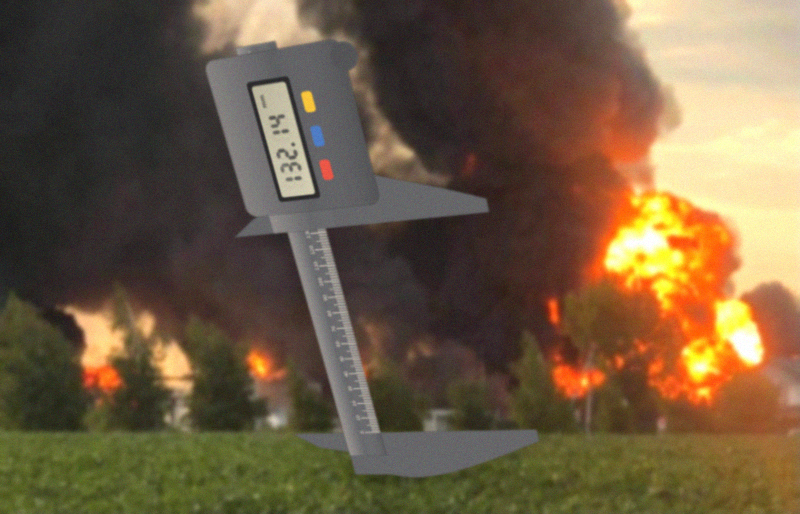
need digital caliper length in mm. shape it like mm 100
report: mm 132.14
